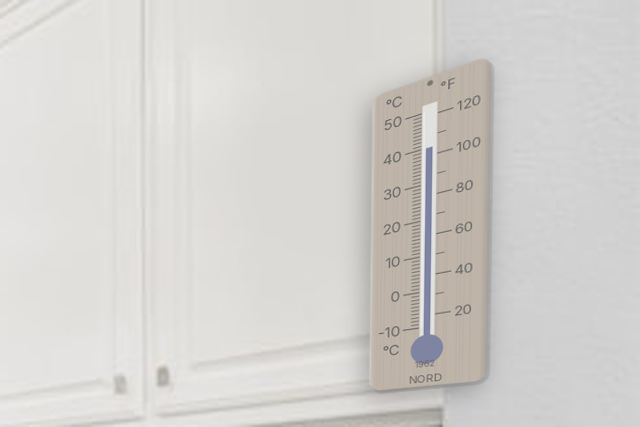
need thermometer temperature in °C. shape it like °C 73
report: °C 40
